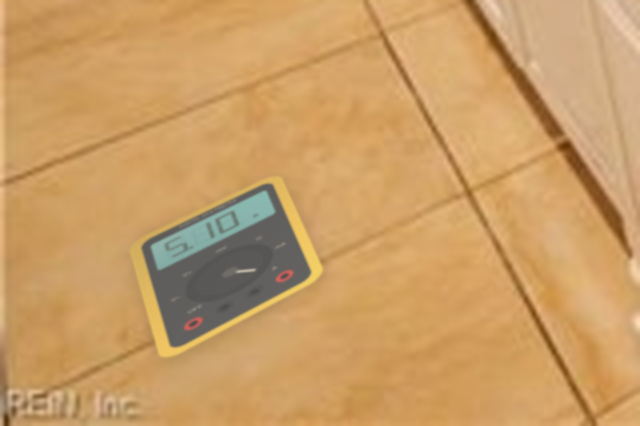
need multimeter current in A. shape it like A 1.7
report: A 5.10
